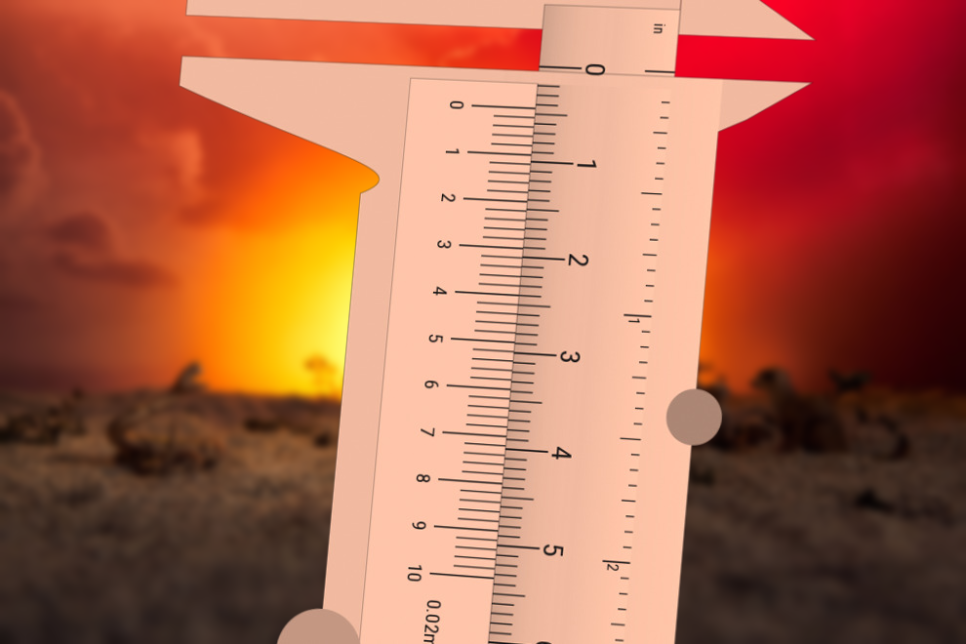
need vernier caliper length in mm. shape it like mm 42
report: mm 4.4
